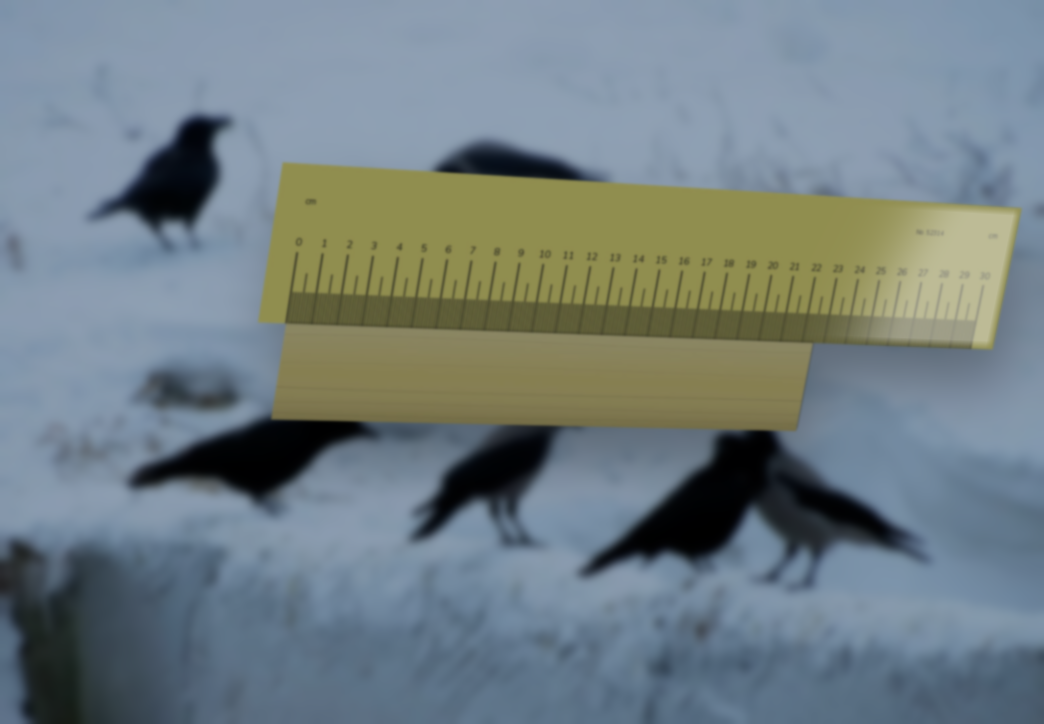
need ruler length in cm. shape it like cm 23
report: cm 22.5
